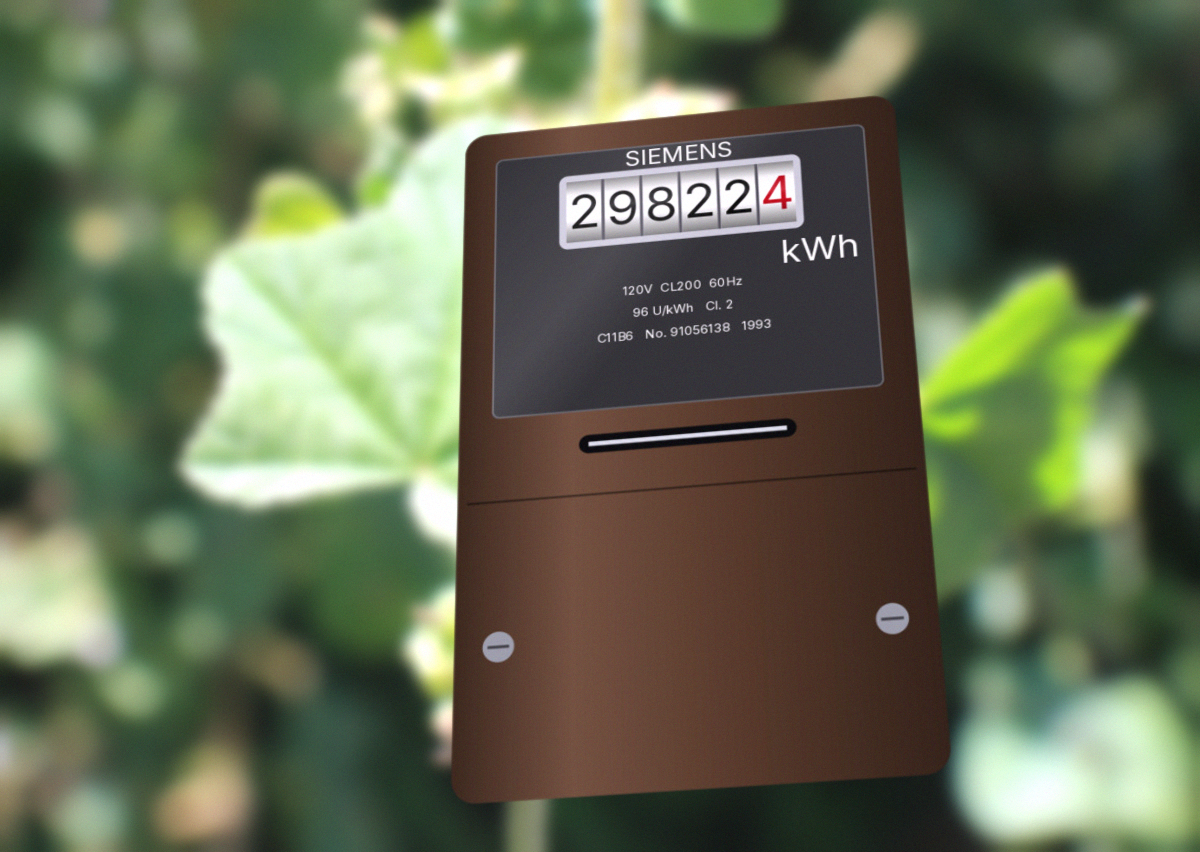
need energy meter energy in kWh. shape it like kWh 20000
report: kWh 29822.4
